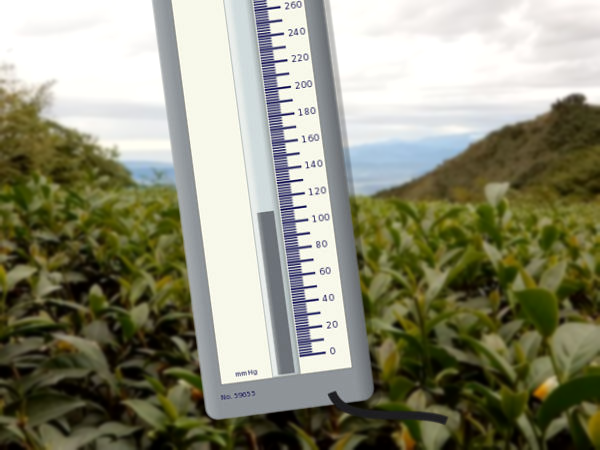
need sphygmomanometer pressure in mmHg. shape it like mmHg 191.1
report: mmHg 110
